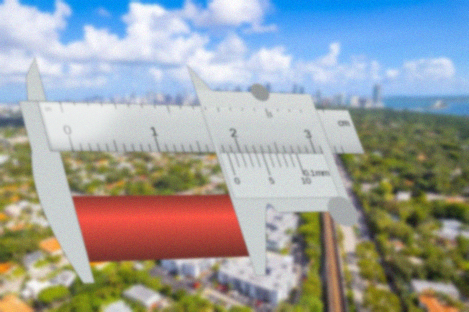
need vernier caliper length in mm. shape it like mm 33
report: mm 18.4
